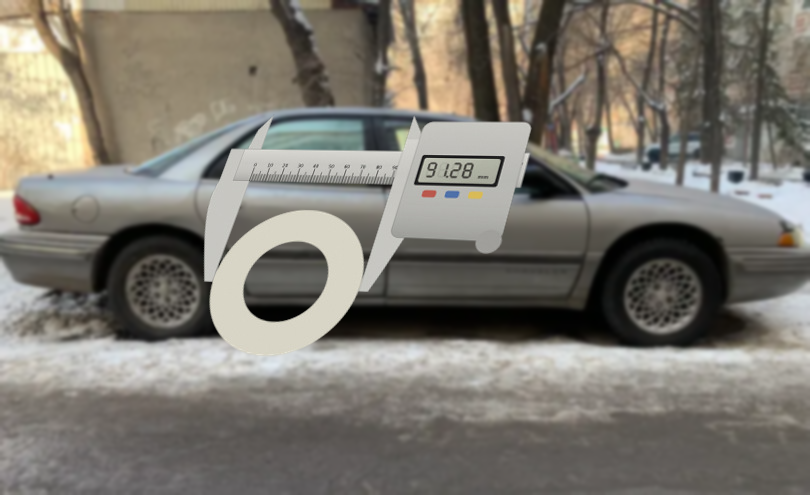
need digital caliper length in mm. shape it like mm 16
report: mm 91.28
